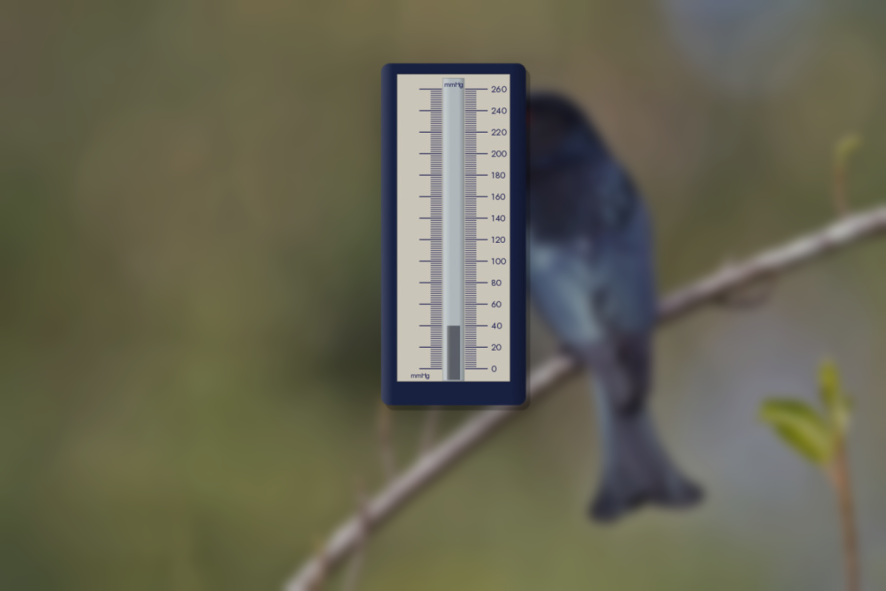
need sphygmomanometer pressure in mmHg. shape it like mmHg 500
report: mmHg 40
